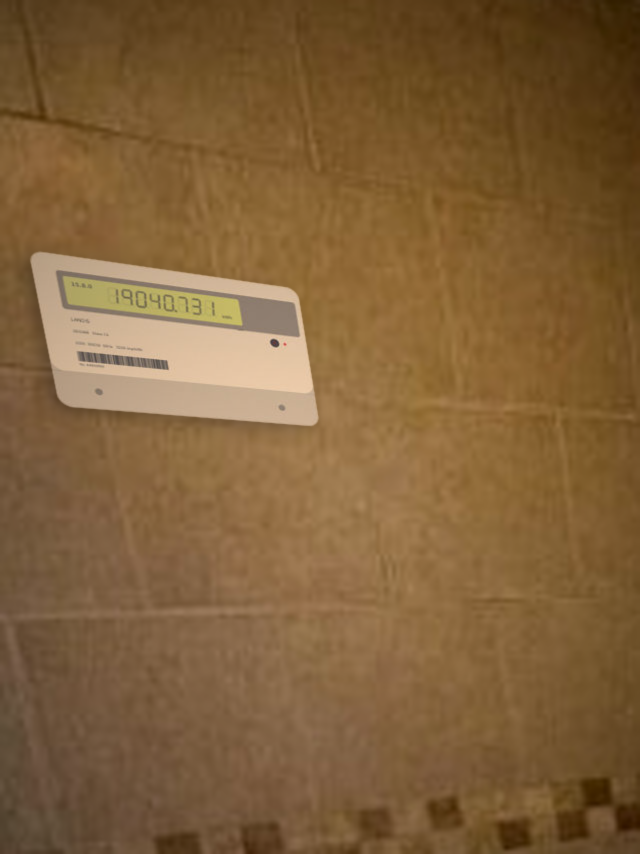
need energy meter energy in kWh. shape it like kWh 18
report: kWh 19040.731
